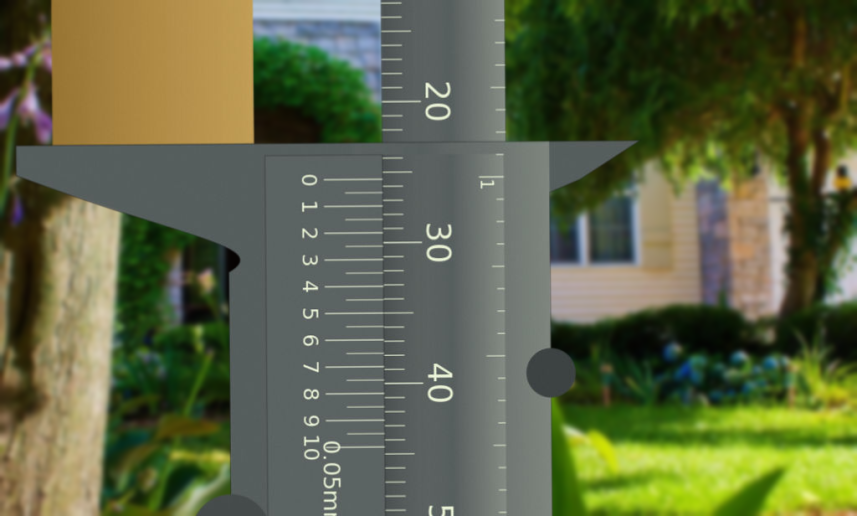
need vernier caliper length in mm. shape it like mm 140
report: mm 25.5
